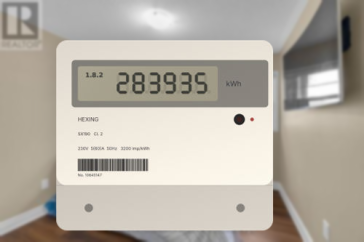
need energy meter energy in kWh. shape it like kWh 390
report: kWh 283935
